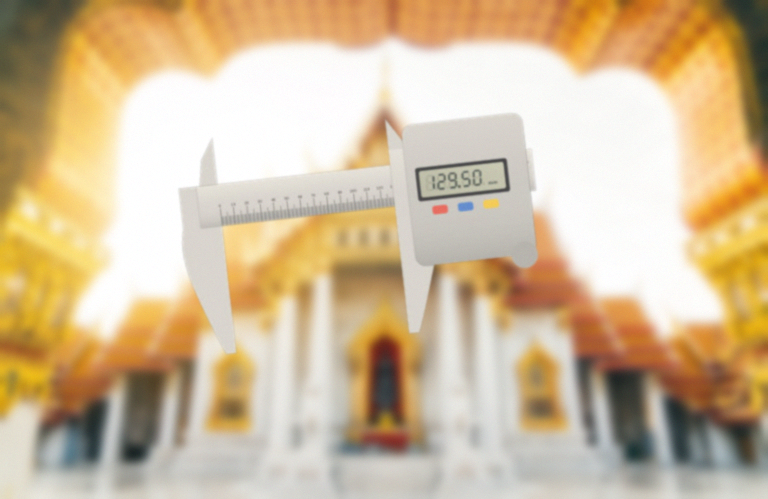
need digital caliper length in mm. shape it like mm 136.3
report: mm 129.50
